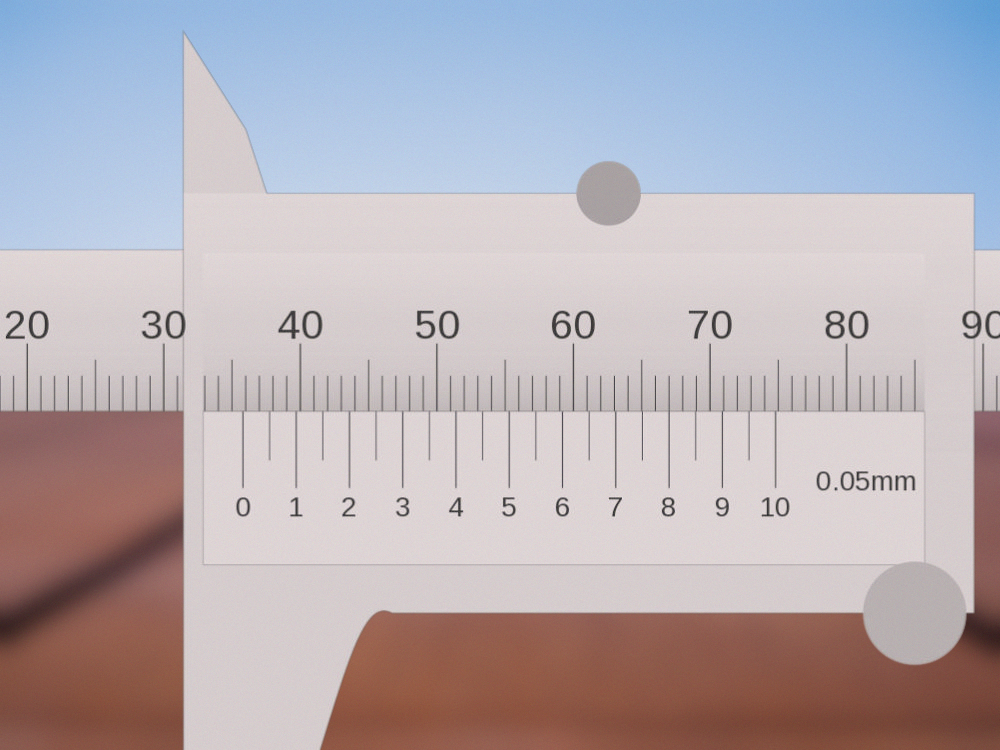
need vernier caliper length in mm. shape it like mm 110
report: mm 35.8
